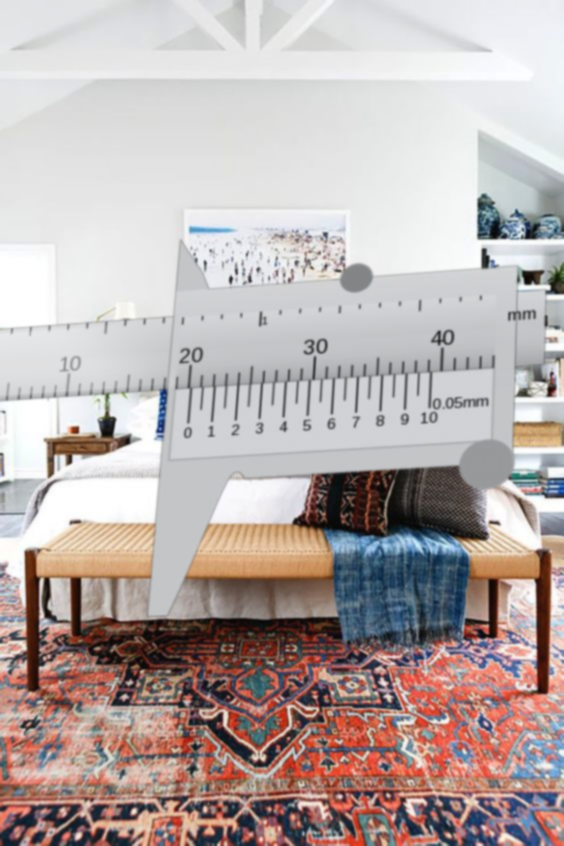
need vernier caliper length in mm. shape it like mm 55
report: mm 20.2
